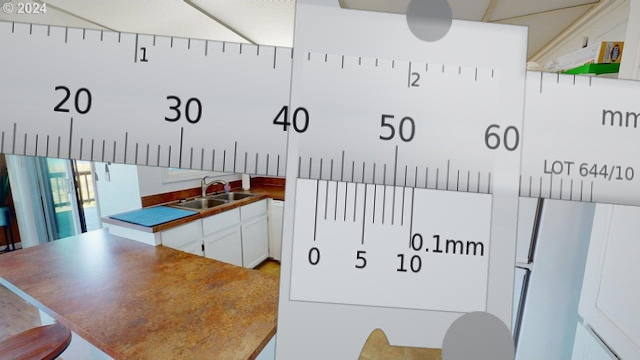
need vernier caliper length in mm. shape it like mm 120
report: mm 42.8
